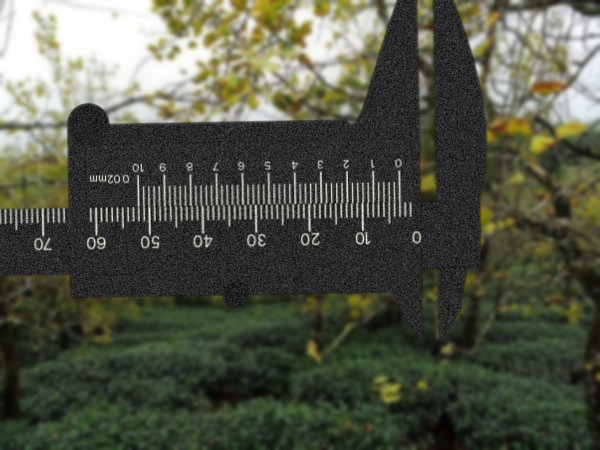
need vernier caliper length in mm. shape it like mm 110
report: mm 3.0
